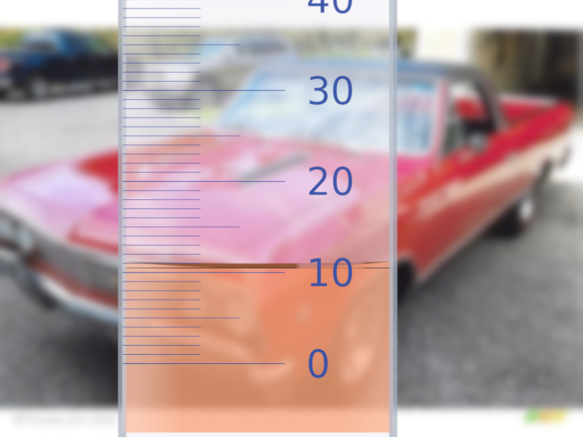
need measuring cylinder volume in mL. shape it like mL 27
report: mL 10.5
